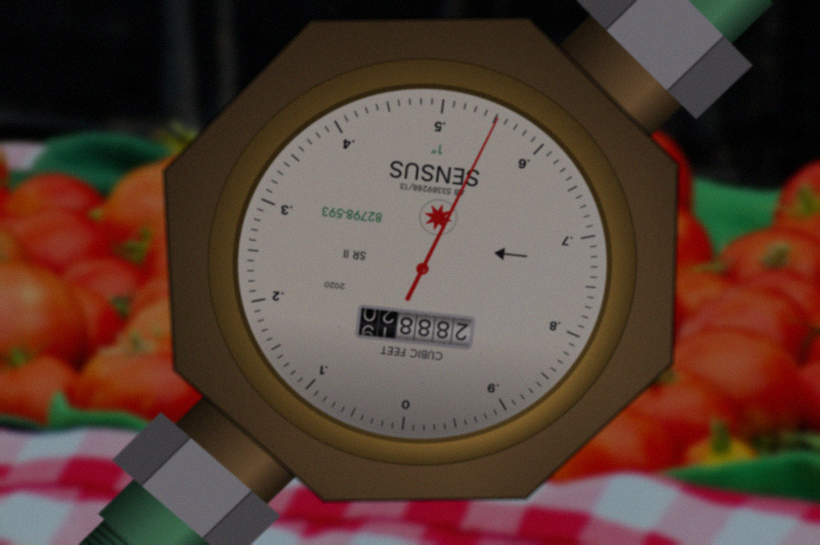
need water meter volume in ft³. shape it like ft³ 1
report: ft³ 288819.55
